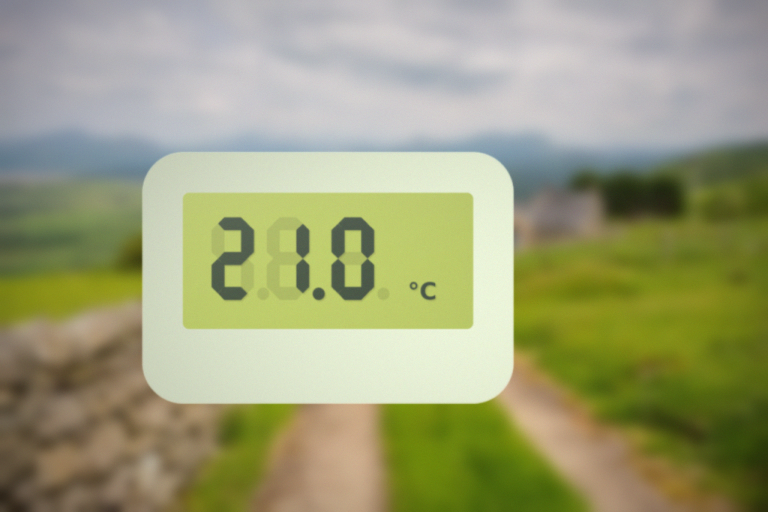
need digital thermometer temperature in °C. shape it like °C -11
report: °C 21.0
